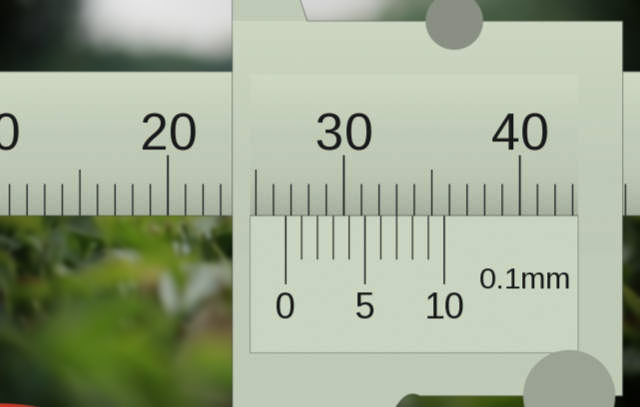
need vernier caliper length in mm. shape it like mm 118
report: mm 26.7
